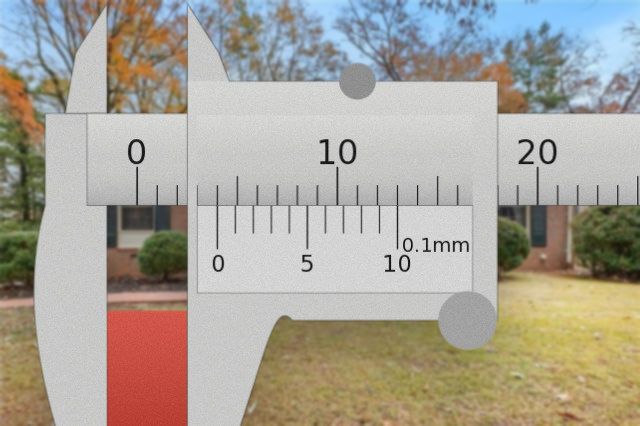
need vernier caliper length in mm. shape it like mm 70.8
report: mm 4.0
